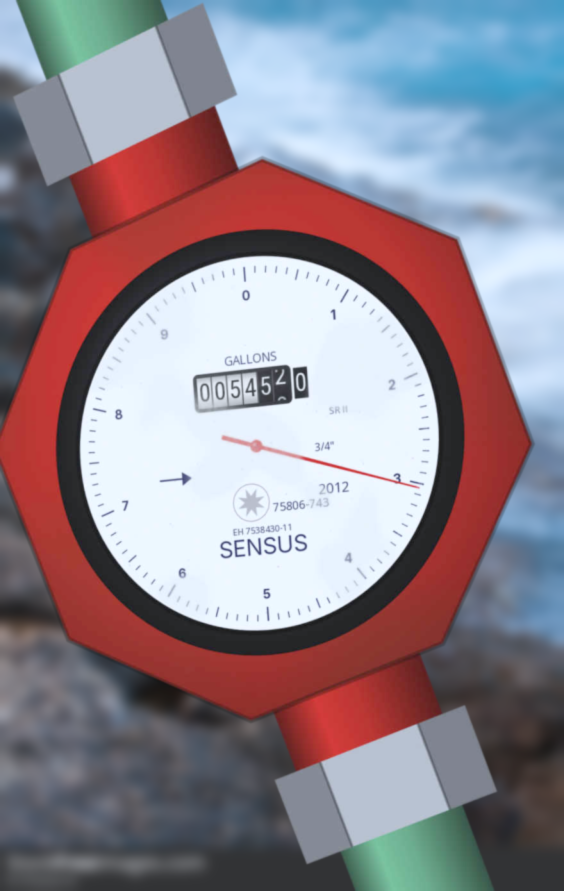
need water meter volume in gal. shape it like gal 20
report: gal 54523.0
